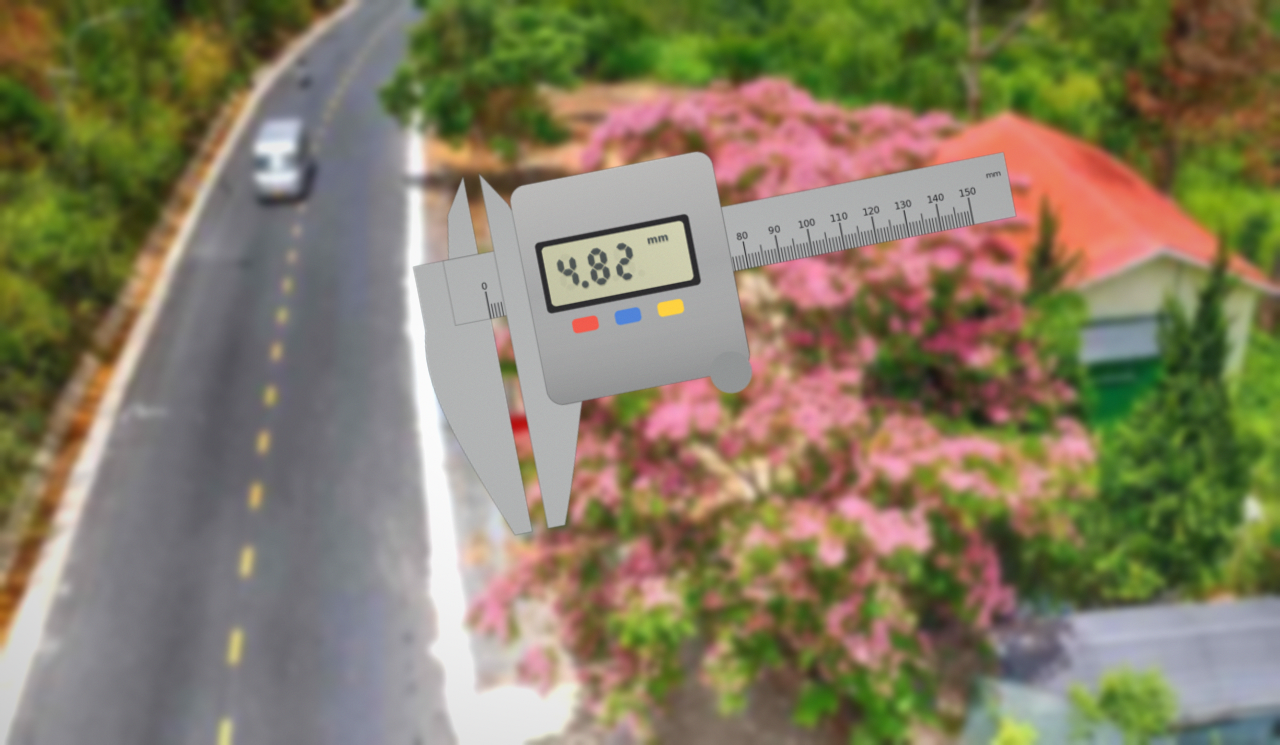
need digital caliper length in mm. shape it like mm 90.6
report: mm 4.82
